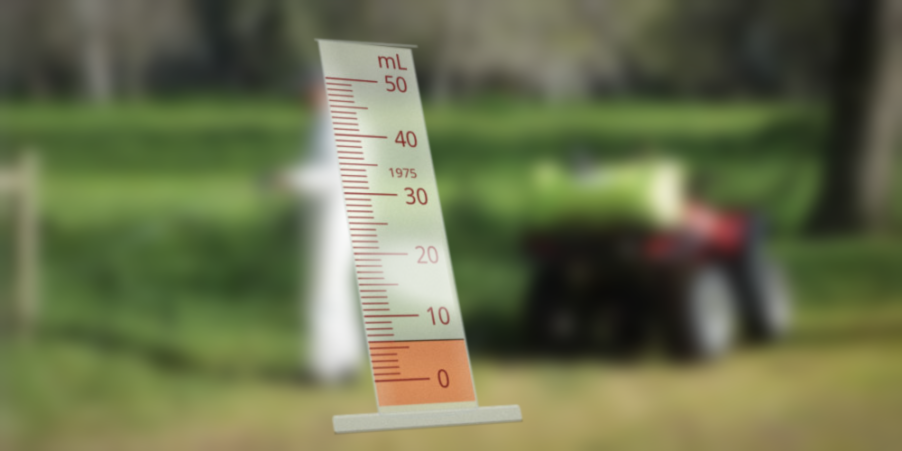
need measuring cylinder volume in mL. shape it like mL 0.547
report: mL 6
